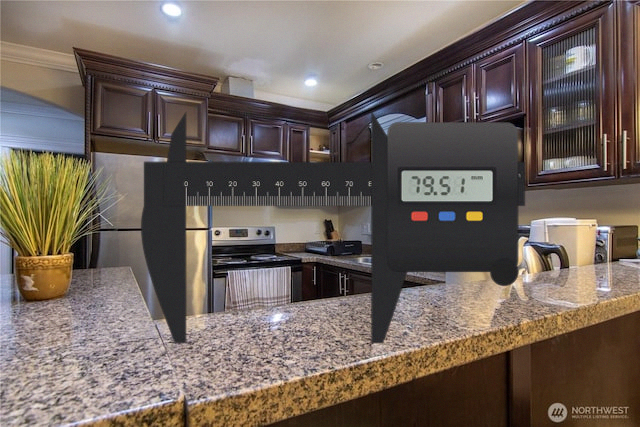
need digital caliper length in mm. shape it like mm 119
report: mm 79.51
